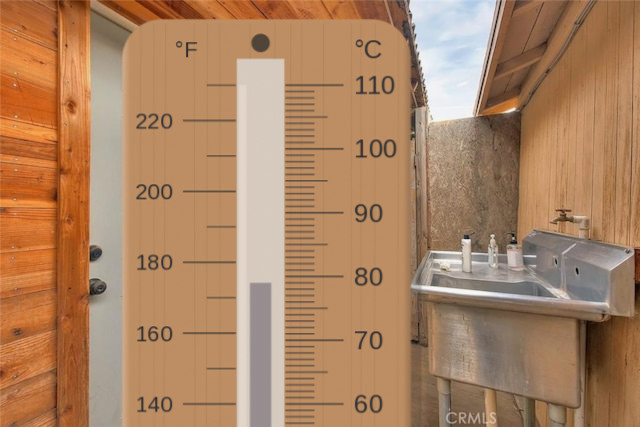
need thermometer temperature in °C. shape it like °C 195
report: °C 79
